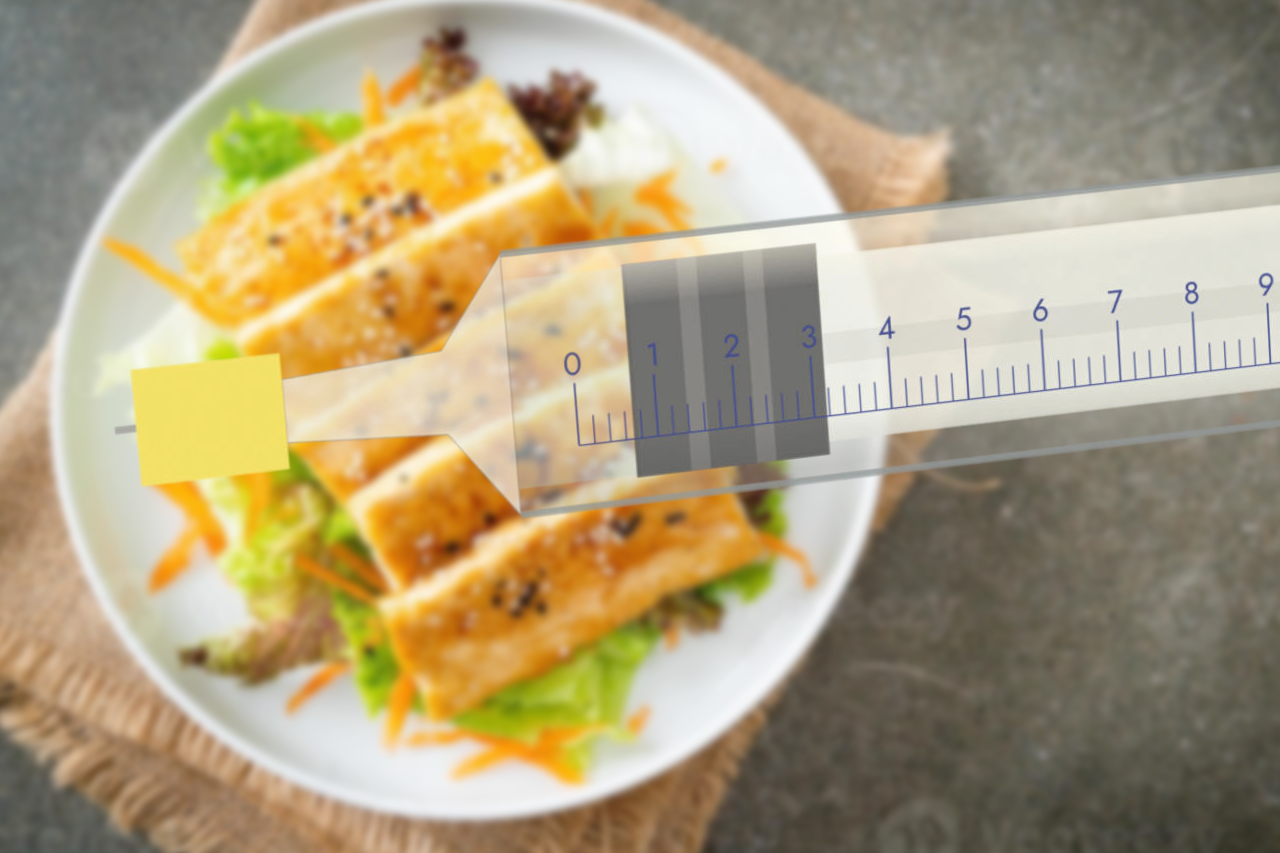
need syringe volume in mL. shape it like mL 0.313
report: mL 0.7
